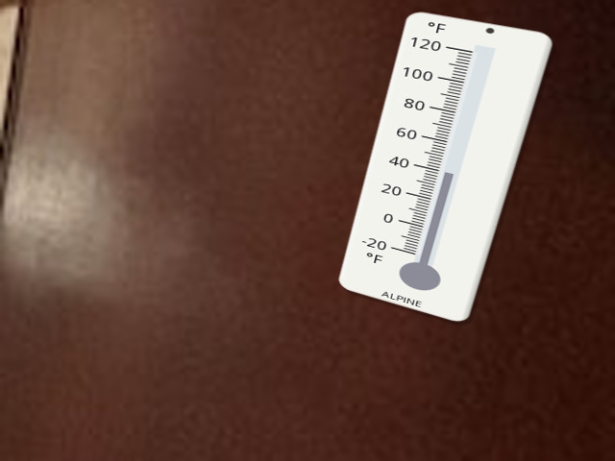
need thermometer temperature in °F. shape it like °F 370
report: °F 40
